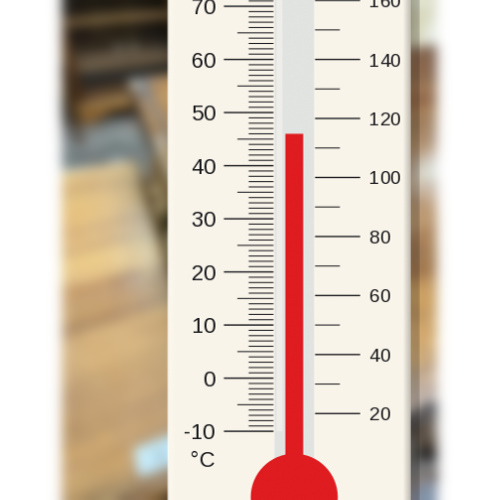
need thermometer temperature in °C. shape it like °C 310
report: °C 46
